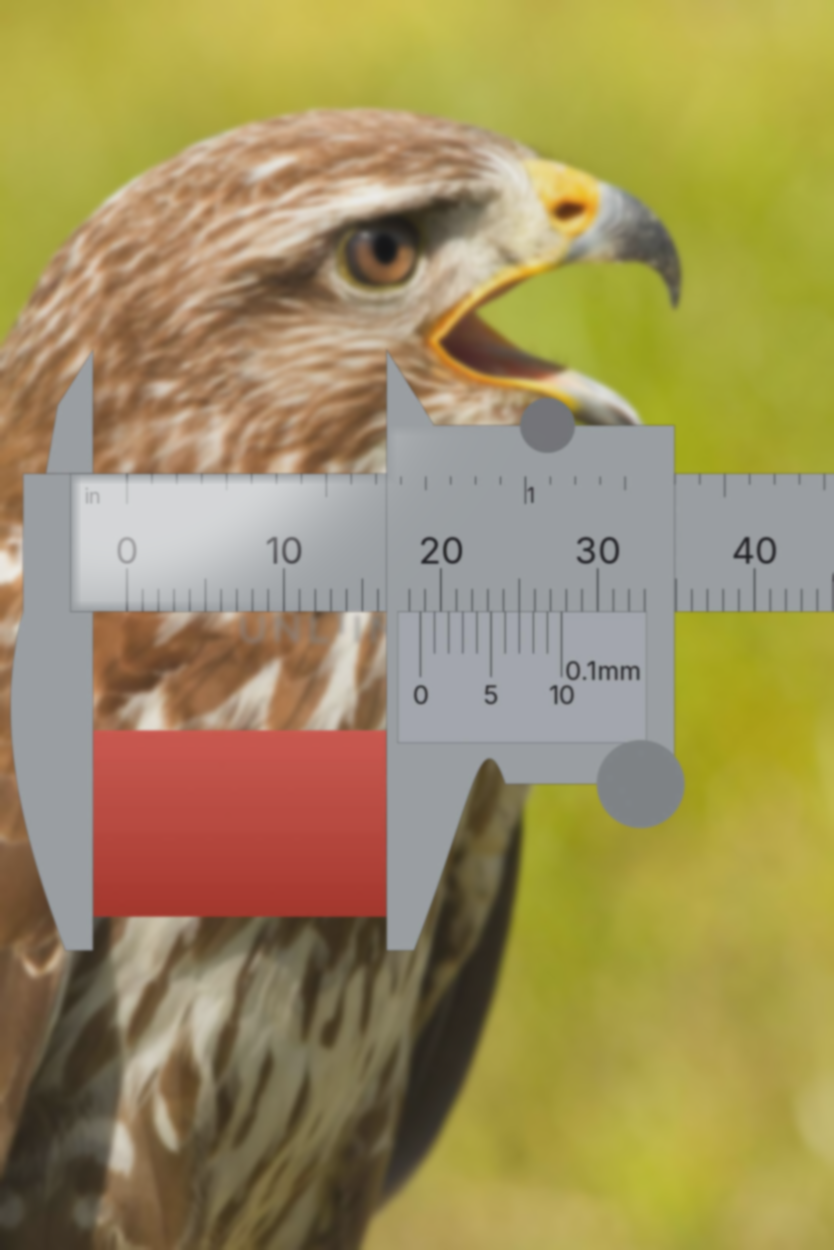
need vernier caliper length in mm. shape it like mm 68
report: mm 18.7
